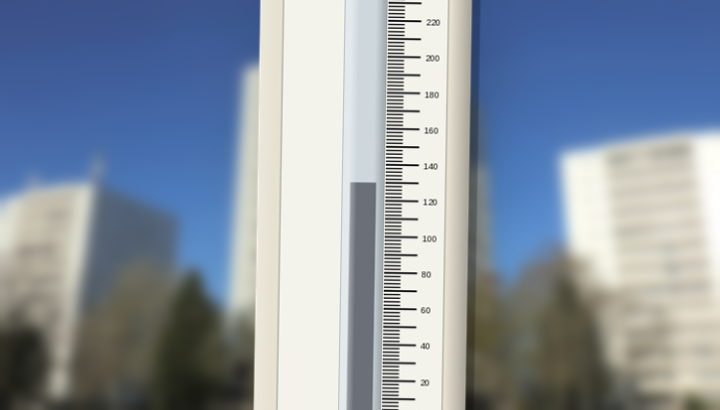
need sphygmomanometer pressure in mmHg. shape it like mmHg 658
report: mmHg 130
